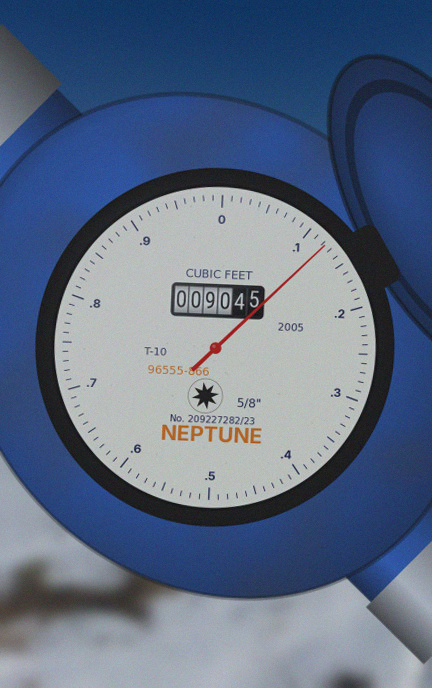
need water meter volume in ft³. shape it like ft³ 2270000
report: ft³ 9045.12
